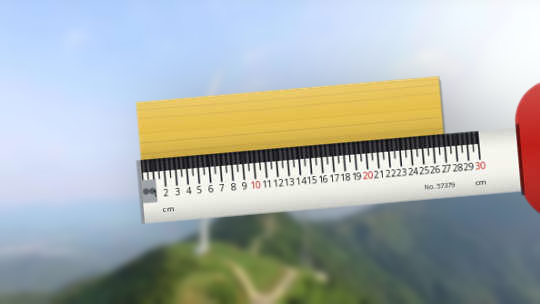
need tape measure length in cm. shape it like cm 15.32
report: cm 27
